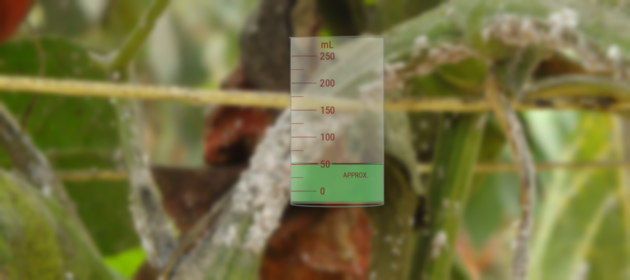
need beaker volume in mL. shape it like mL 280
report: mL 50
